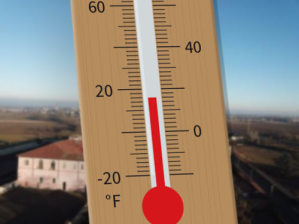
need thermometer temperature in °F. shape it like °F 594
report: °F 16
